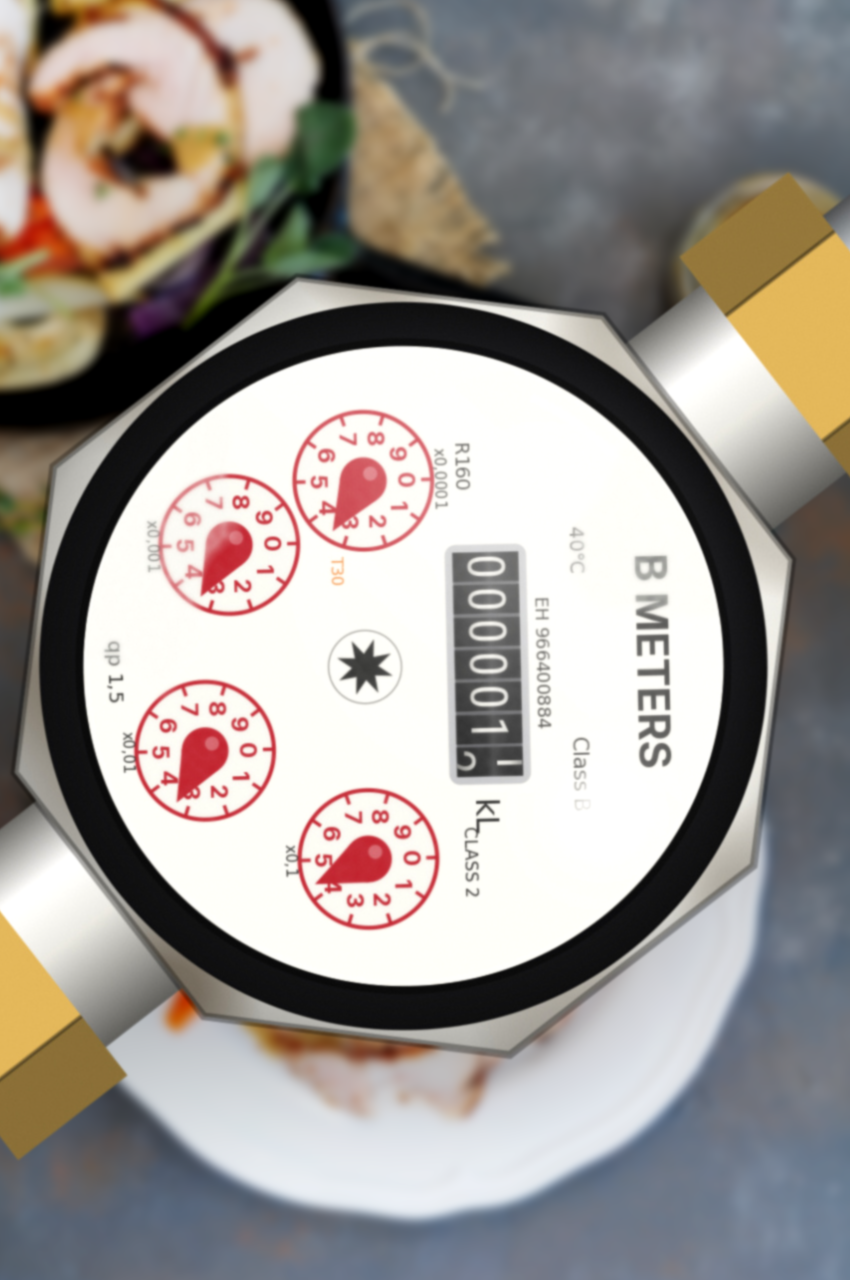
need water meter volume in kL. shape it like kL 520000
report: kL 11.4333
